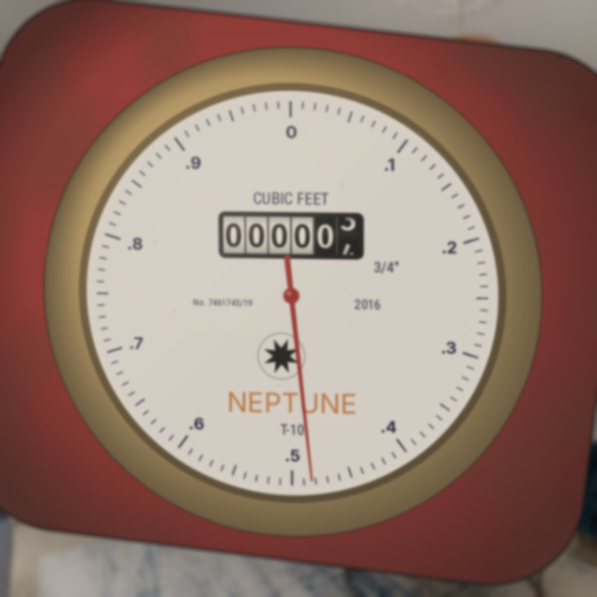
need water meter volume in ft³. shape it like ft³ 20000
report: ft³ 3.48
